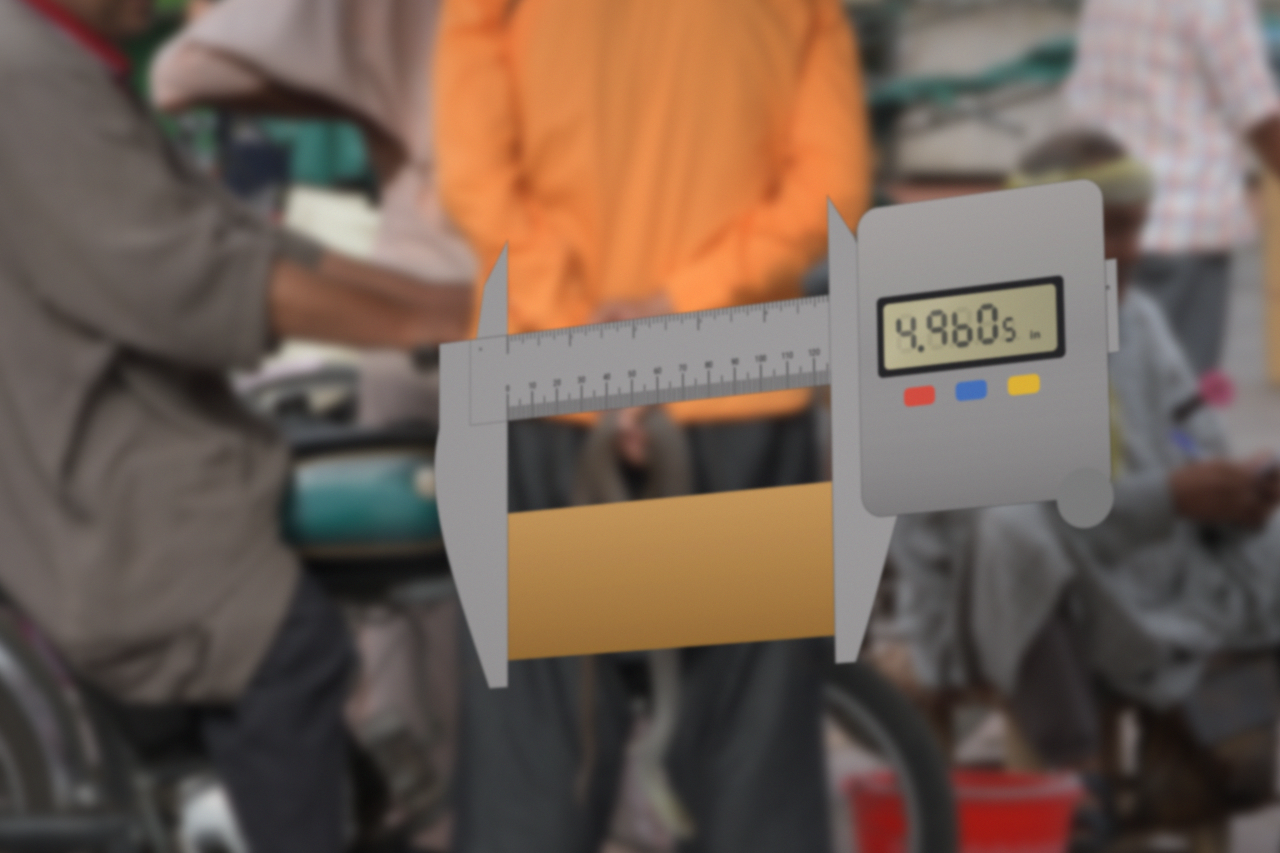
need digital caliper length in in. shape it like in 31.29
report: in 4.9605
